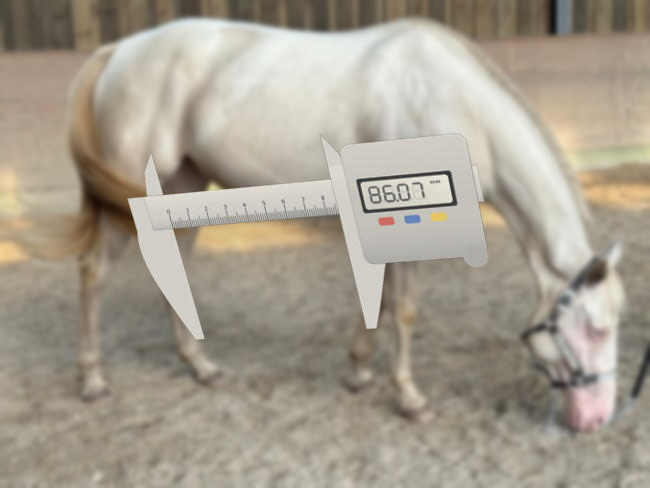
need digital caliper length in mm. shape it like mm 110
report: mm 86.07
